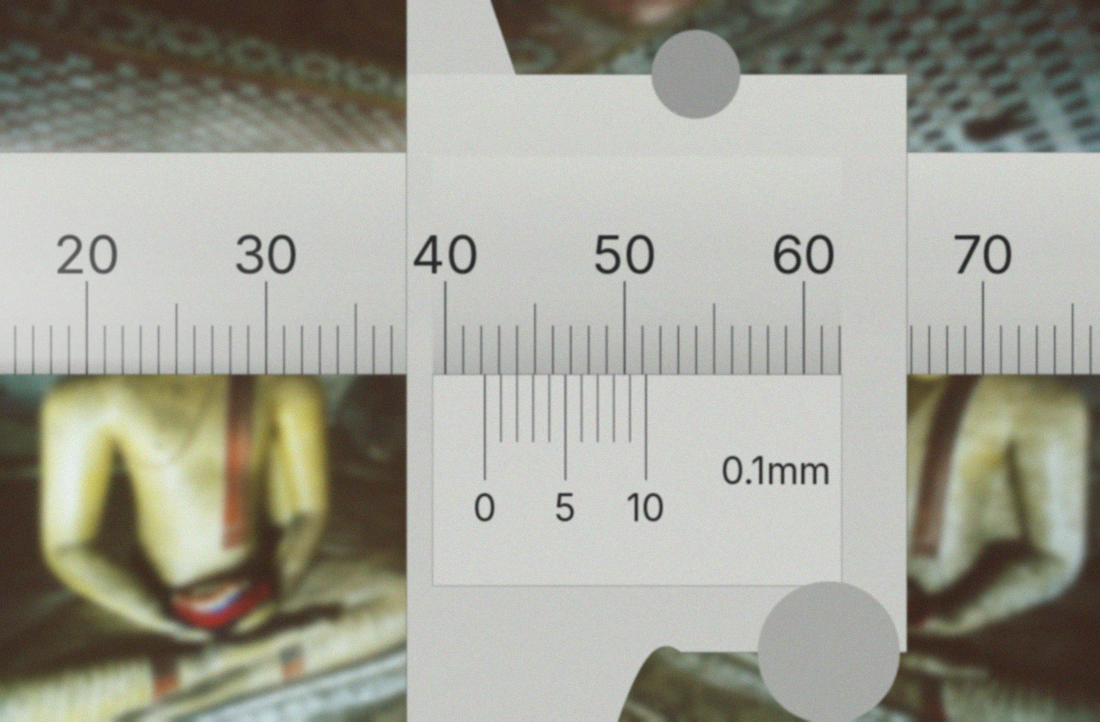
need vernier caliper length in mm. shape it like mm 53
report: mm 42.2
